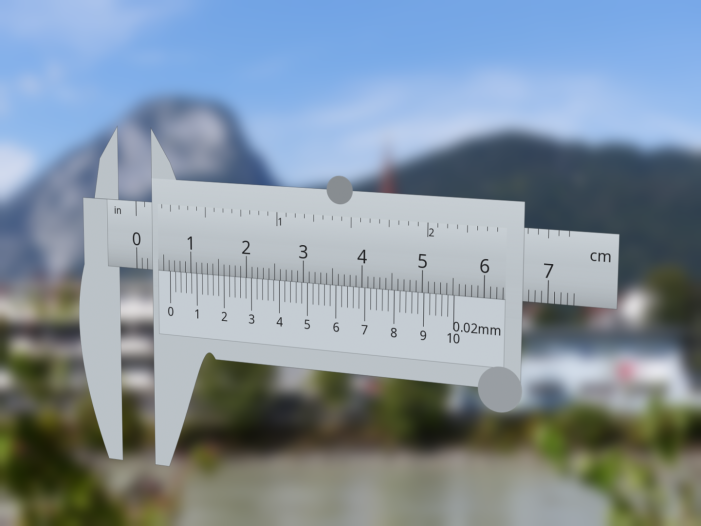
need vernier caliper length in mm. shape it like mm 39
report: mm 6.2
